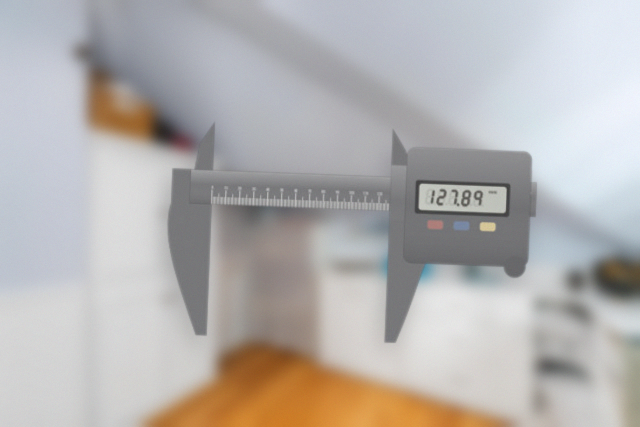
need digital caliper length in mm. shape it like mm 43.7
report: mm 127.89
